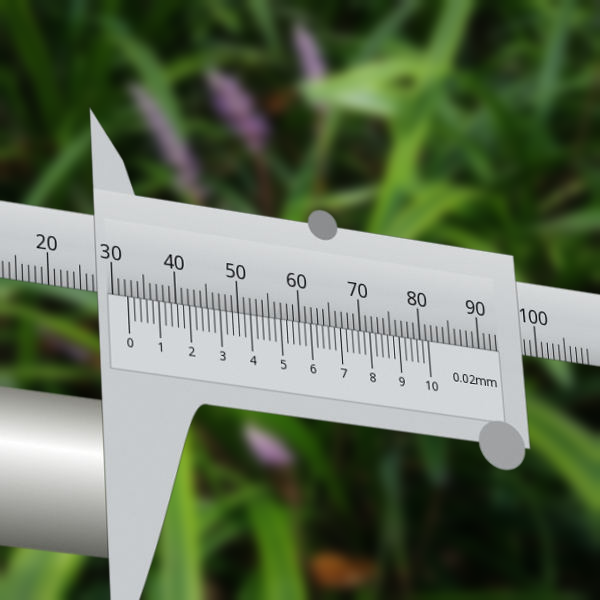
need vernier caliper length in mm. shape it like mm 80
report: mm 32.4
